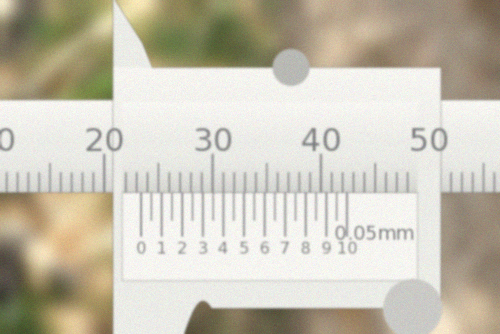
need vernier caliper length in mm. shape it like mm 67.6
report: mm 23.4
